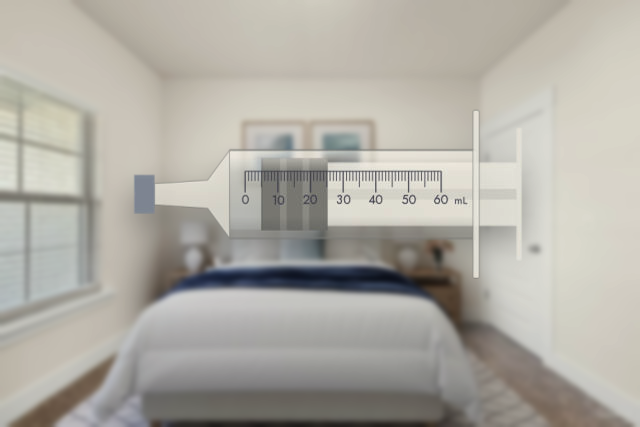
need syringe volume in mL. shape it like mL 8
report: mL 5
